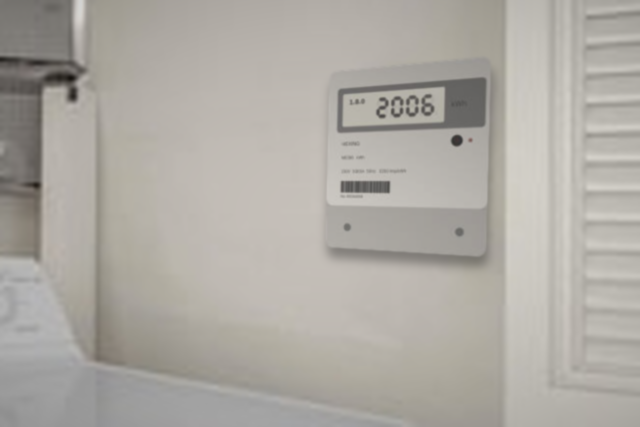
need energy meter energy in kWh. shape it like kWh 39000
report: kWh 2006
